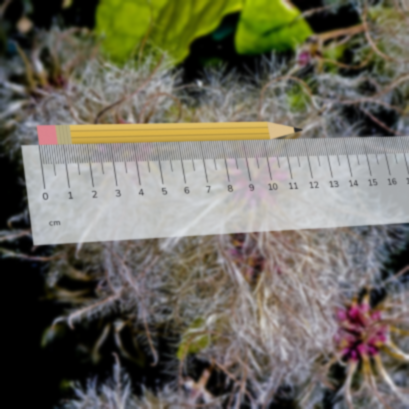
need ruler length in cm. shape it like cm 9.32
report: cm 12
